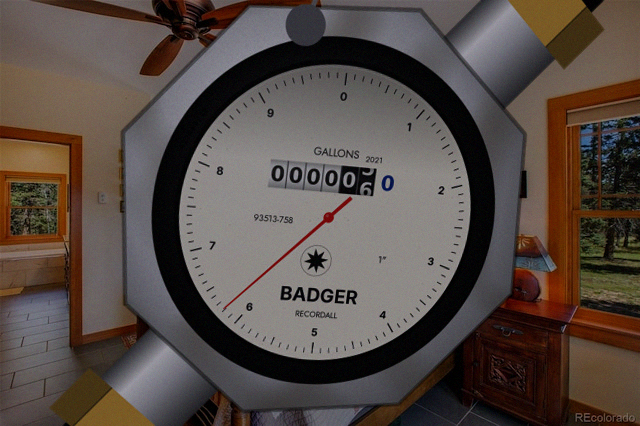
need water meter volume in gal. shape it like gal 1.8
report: gal 56.2
